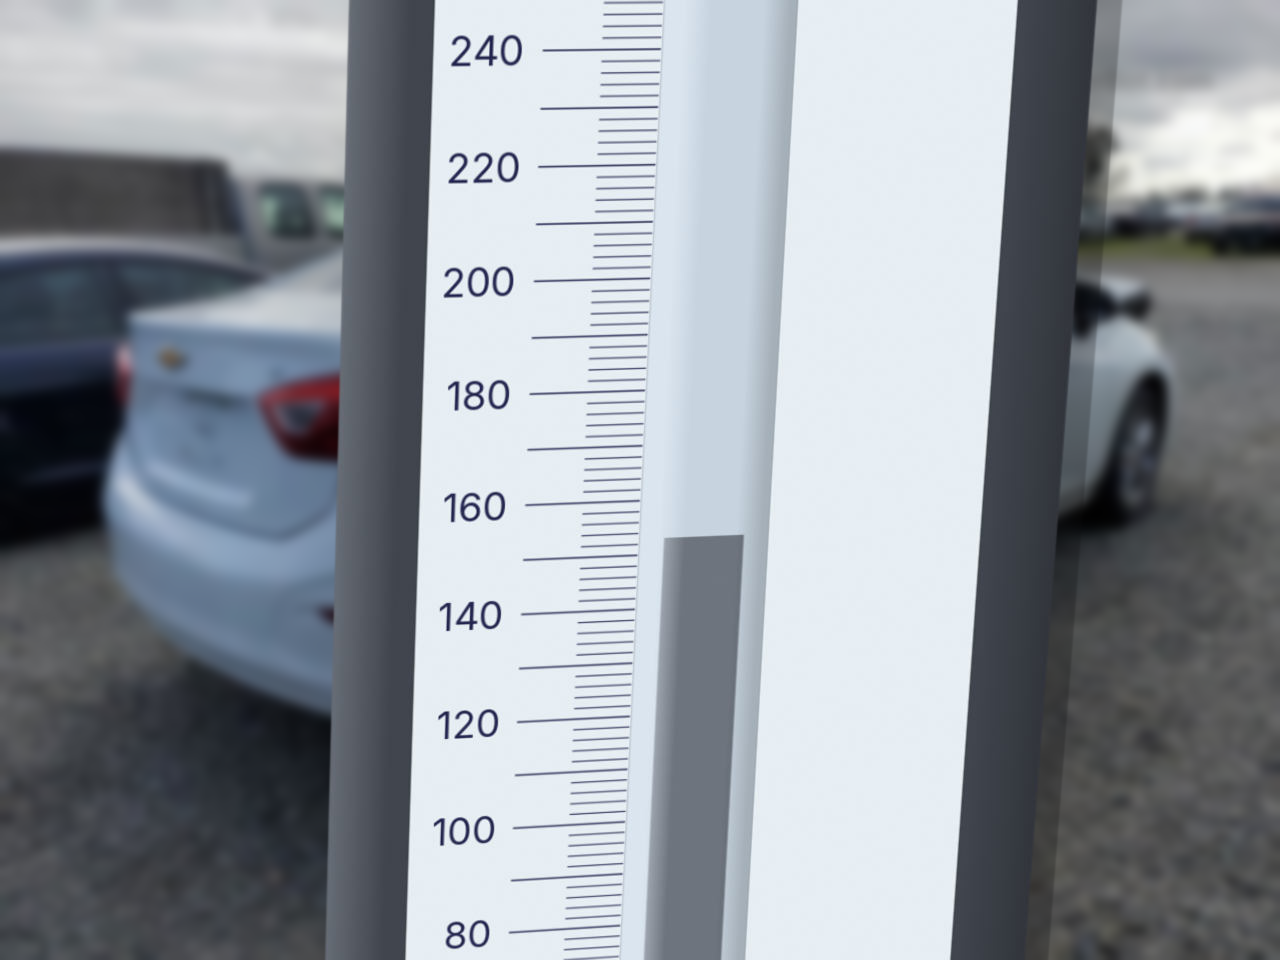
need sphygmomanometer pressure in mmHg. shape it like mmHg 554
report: mmHg 153
